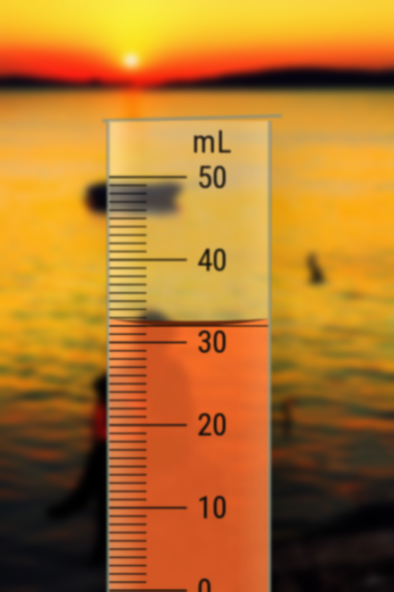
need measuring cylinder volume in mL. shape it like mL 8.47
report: mL 32
